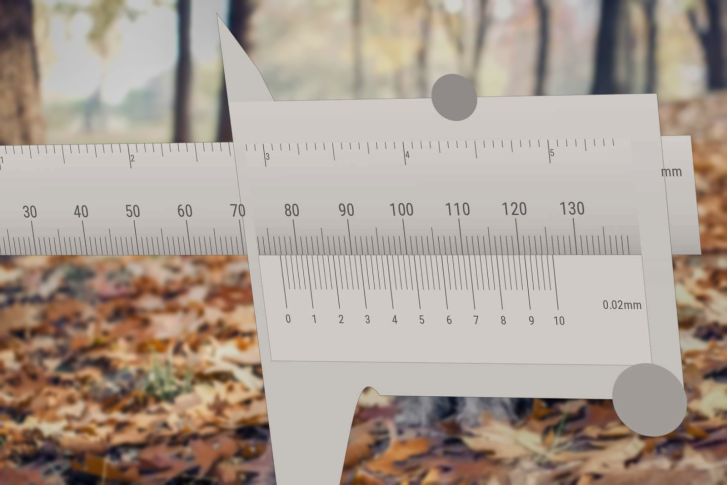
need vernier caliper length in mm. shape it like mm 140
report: mm 76.8
